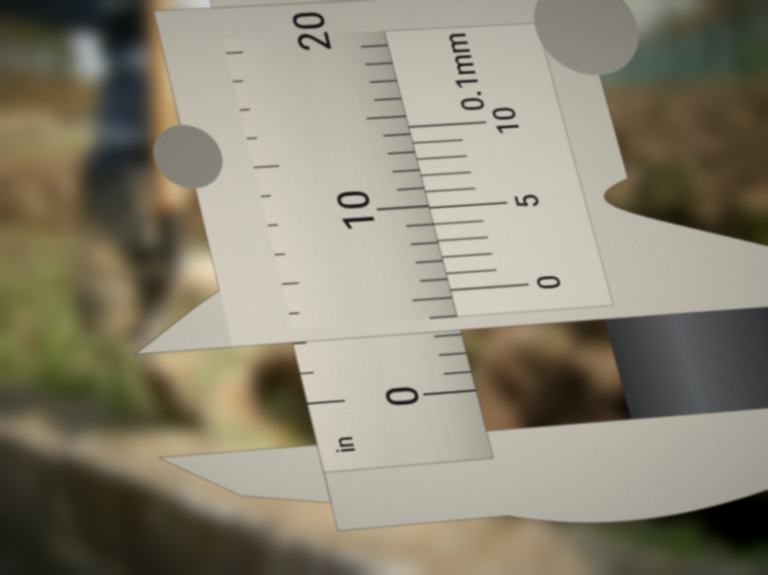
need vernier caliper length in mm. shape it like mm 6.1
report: mm 5.4
